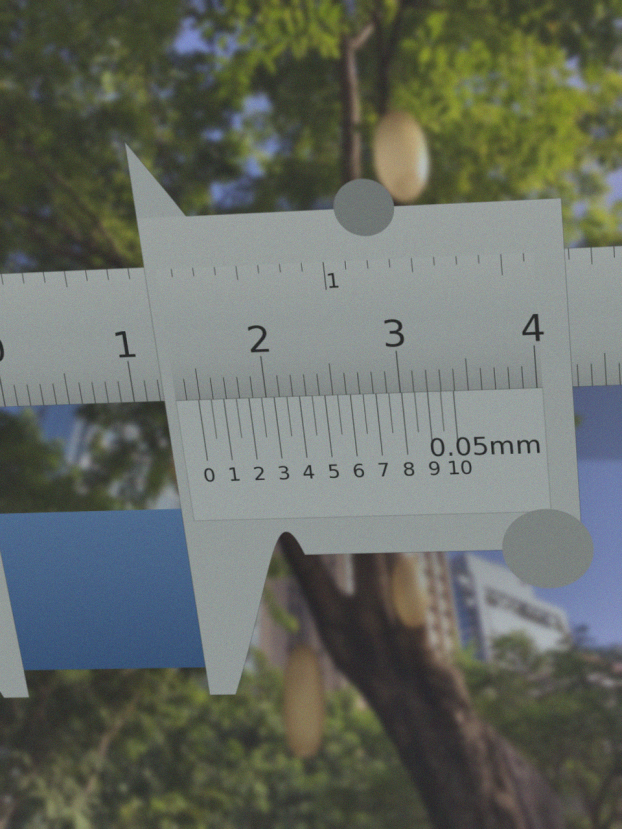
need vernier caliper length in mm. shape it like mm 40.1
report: mm 14.9
